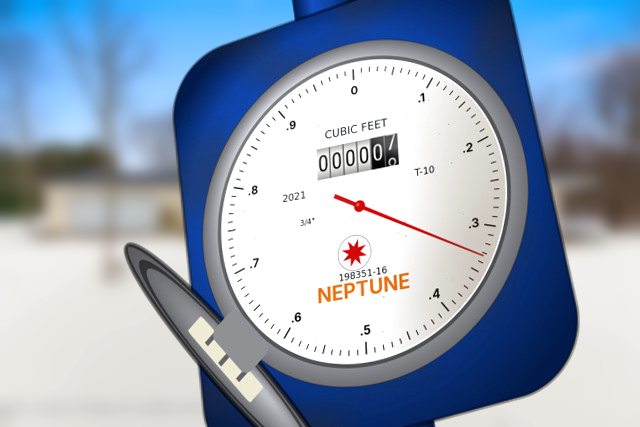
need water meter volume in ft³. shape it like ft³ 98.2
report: ft³ 7.33
